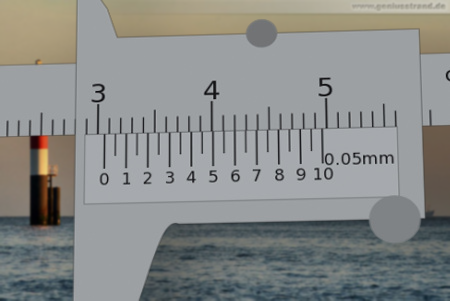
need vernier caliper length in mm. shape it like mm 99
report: mm 30.6
